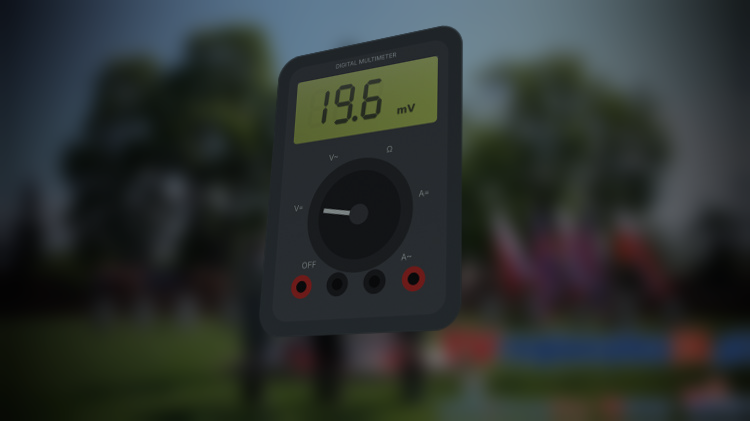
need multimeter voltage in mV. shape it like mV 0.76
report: mV 19.6
